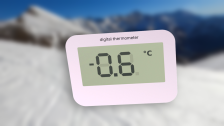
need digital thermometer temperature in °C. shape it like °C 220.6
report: °C -0.6
